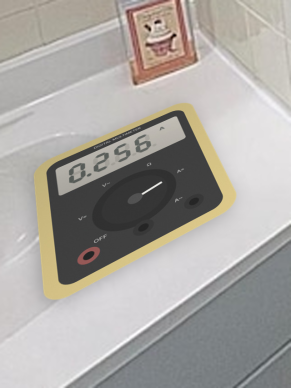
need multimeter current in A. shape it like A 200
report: A 0.256
